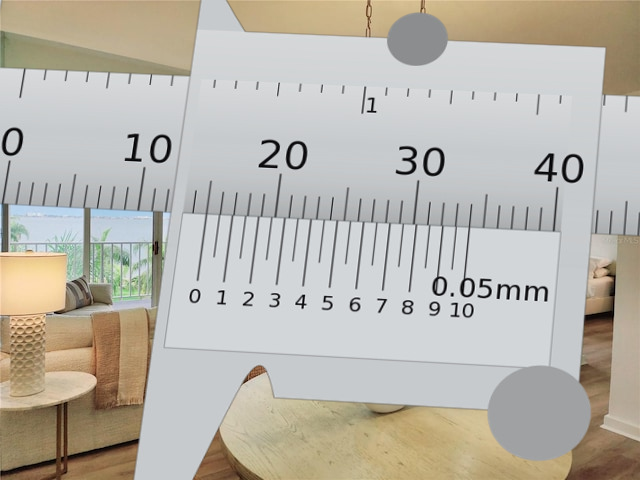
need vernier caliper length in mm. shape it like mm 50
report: mm 15.0
